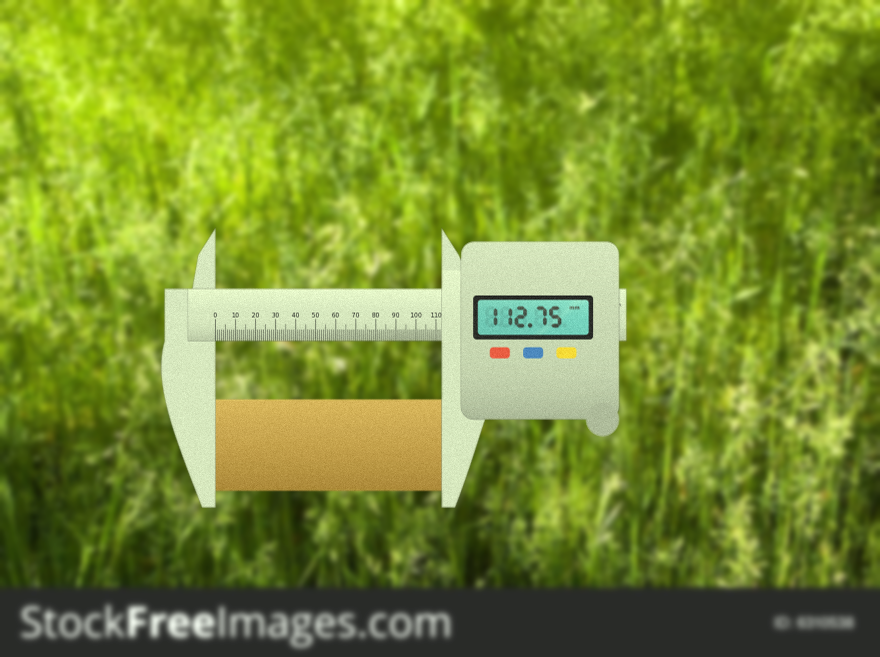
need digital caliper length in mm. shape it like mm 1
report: mm 112.75
